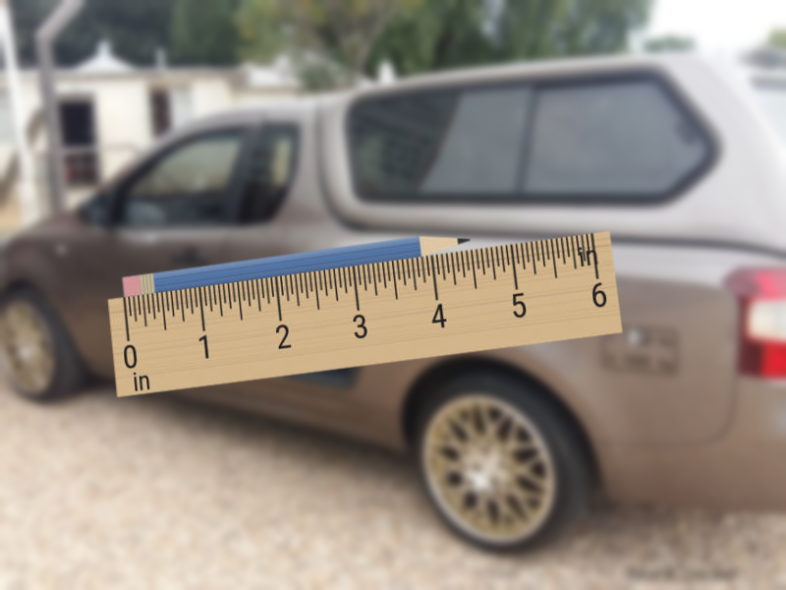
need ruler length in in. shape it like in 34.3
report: in 4.5
